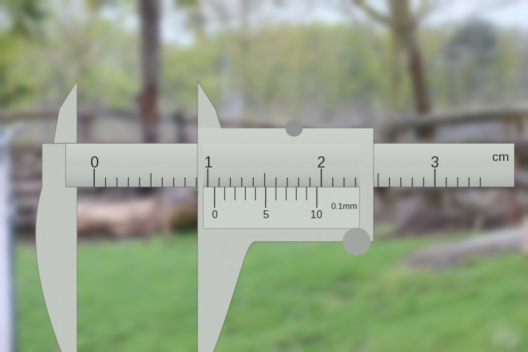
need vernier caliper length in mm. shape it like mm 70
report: mm 10.6
